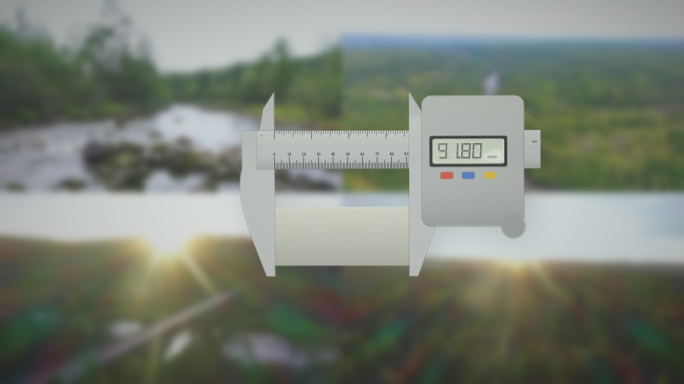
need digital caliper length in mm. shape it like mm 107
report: mm 91.80
